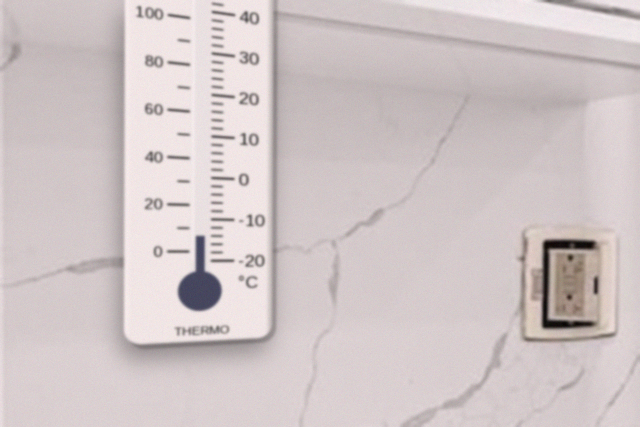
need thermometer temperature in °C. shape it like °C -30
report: °C -14
